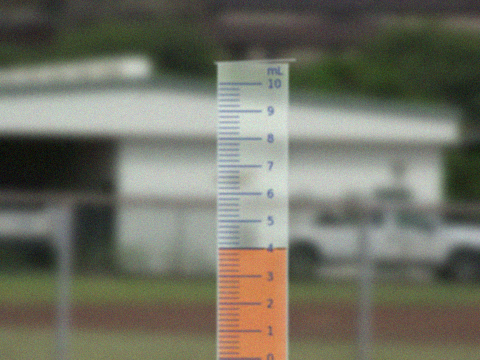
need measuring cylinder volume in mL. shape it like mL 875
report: mL 4
